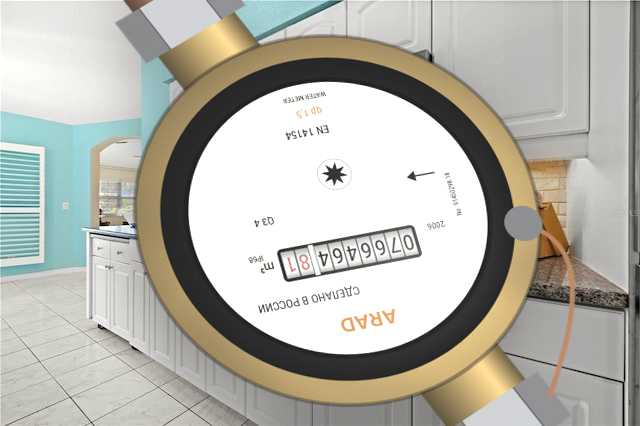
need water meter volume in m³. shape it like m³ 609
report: m³ 766464.81
